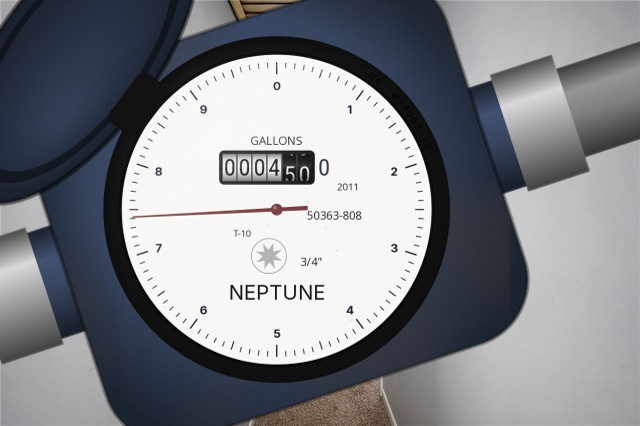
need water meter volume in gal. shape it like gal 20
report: gal 4497.4
